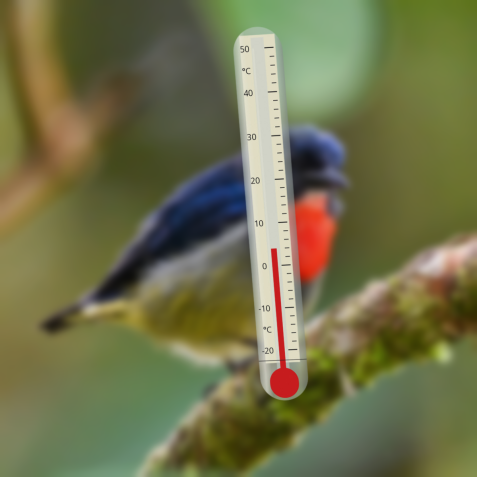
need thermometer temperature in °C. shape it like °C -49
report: °C 4
